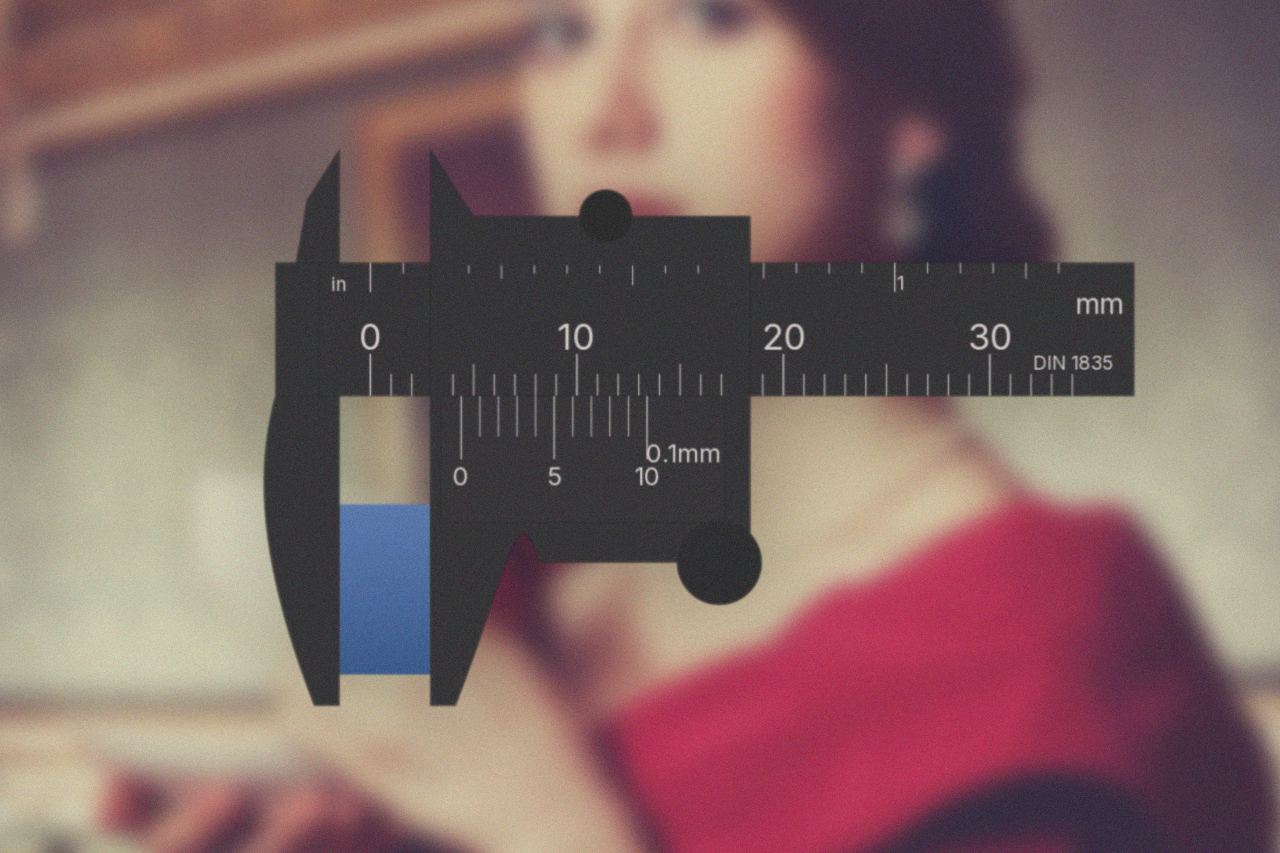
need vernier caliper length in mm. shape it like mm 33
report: mm 4.4
